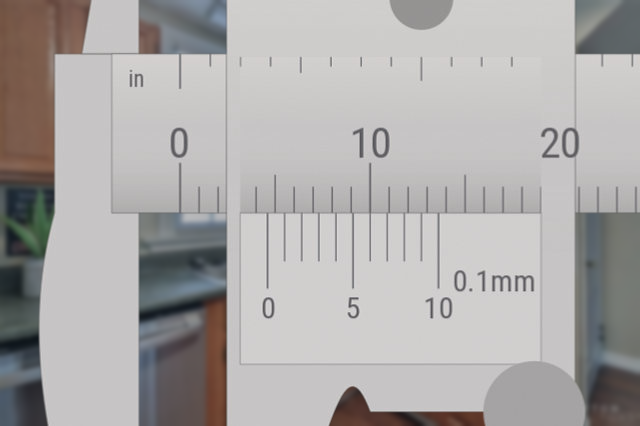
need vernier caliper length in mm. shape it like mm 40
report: mm 4.6
